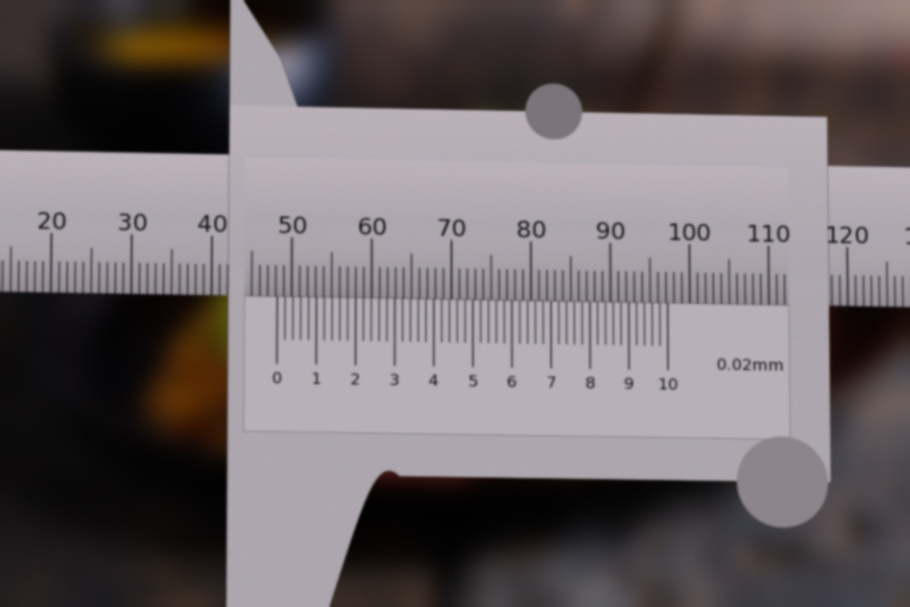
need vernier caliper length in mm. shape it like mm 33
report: mm 48.2
